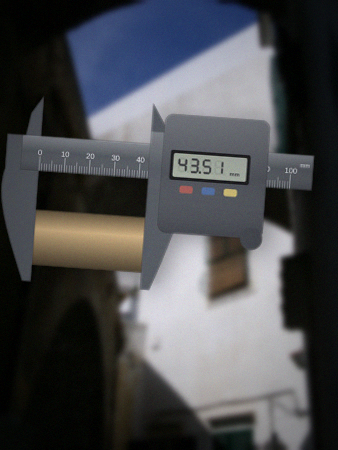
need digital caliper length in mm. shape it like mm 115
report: mm 43.51
